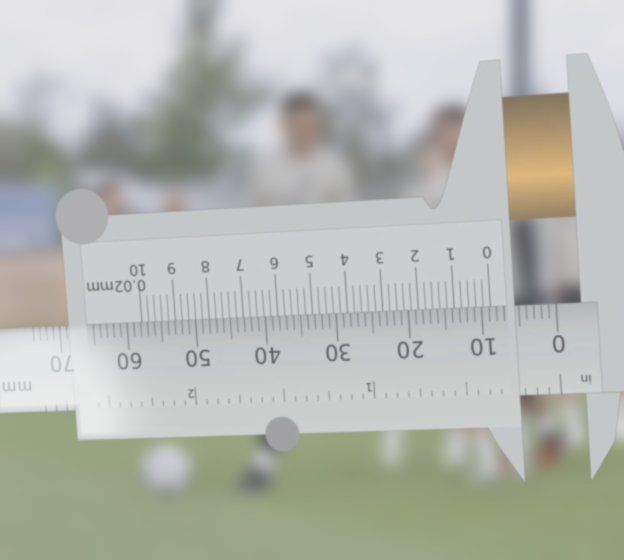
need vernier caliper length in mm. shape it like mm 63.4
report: mm 8.8
